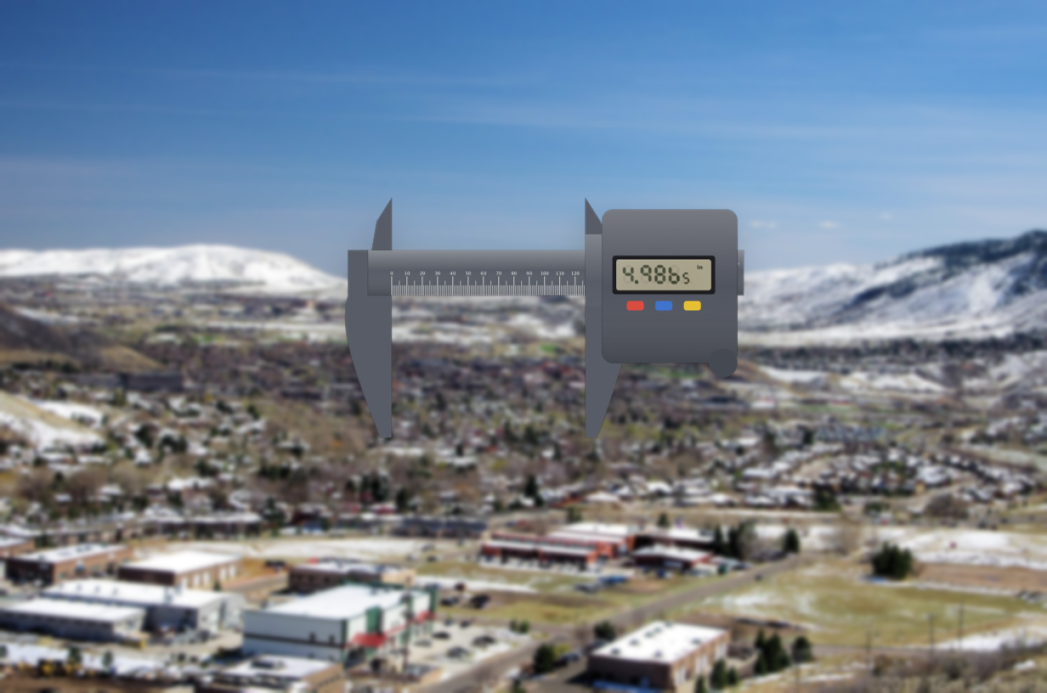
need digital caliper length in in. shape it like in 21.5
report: in 4.9865
